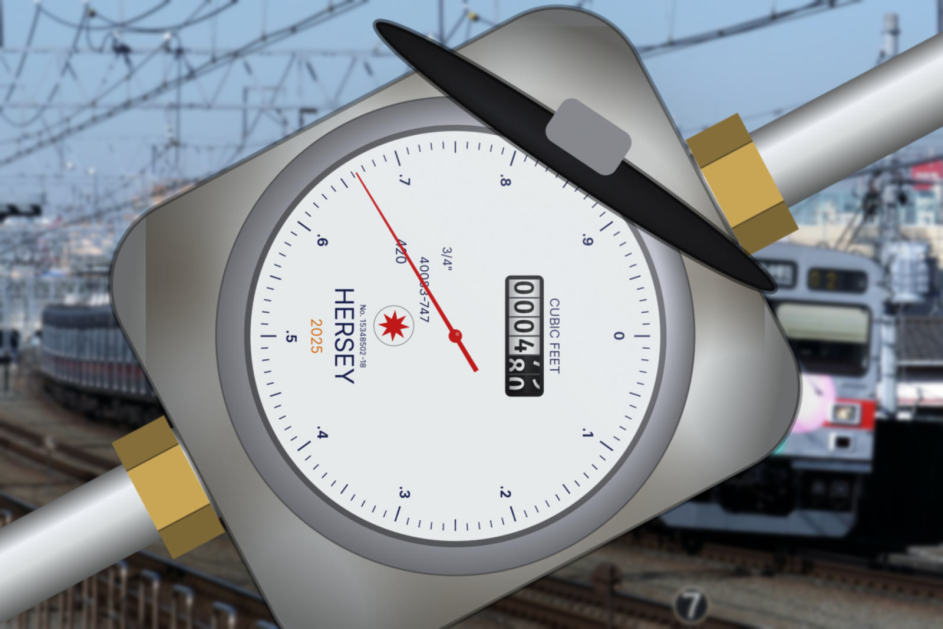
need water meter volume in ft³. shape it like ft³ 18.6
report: ft³ 479.66
